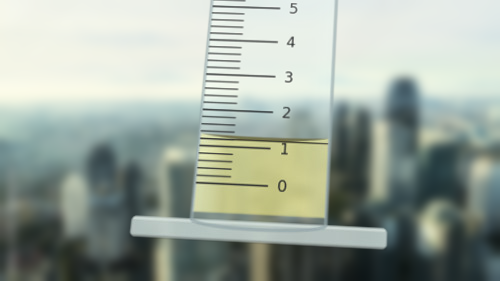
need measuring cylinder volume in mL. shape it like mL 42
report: mL 1.2
